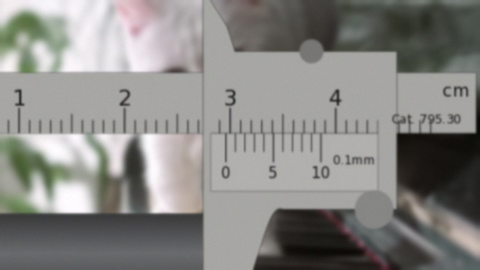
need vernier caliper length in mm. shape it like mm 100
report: mm 29.6
